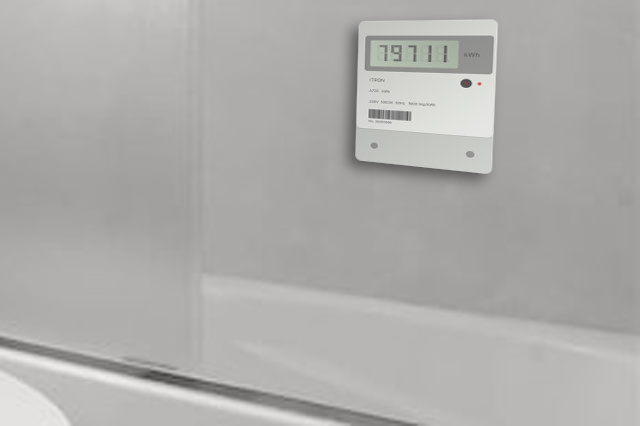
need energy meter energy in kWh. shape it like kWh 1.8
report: kWh 79711
